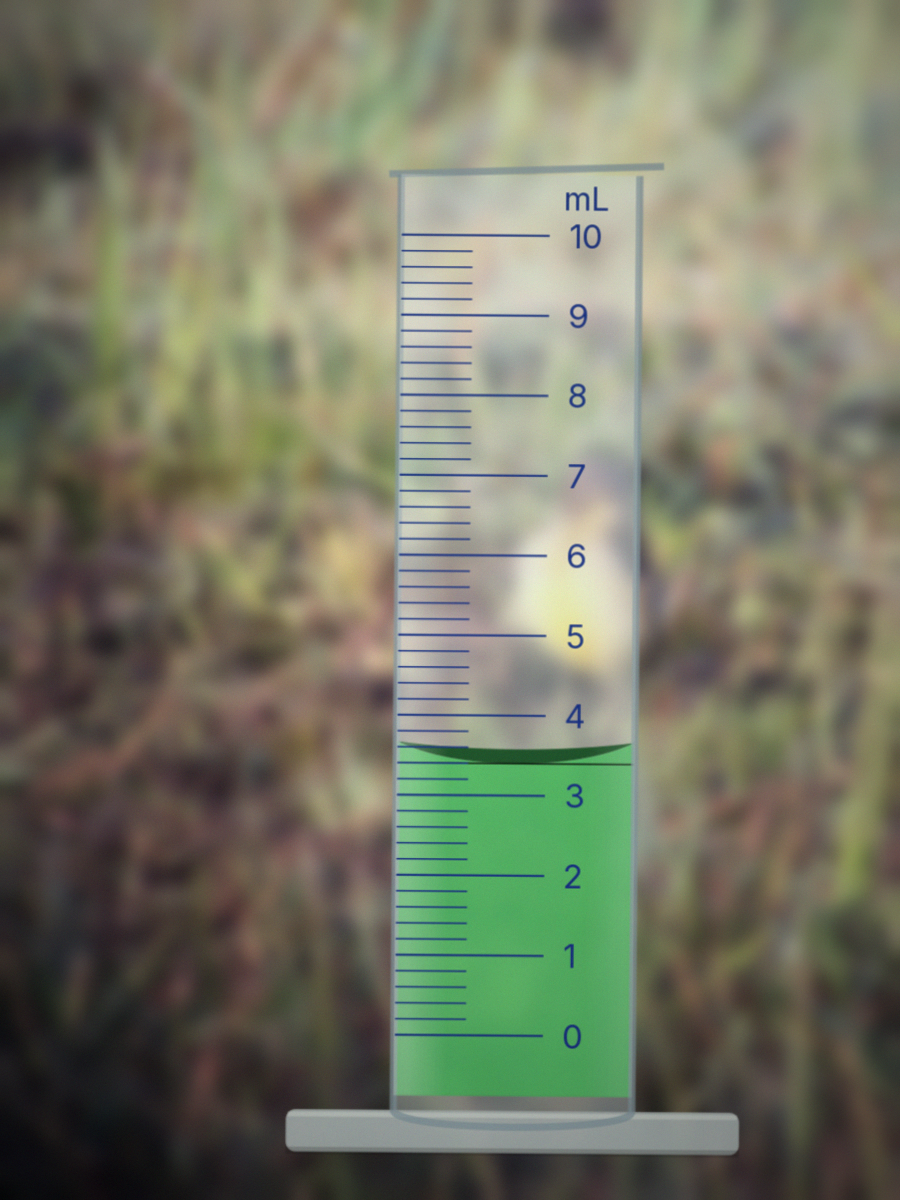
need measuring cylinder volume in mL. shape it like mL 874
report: mL 3.4
